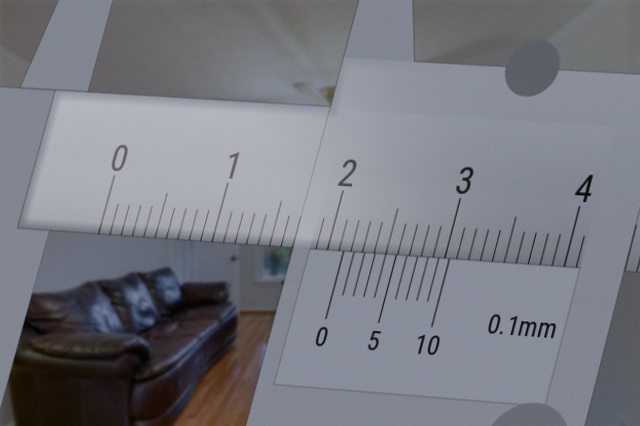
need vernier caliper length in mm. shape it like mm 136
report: mm 21.4
